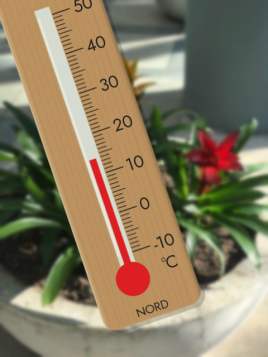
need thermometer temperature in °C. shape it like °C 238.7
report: °C 14
